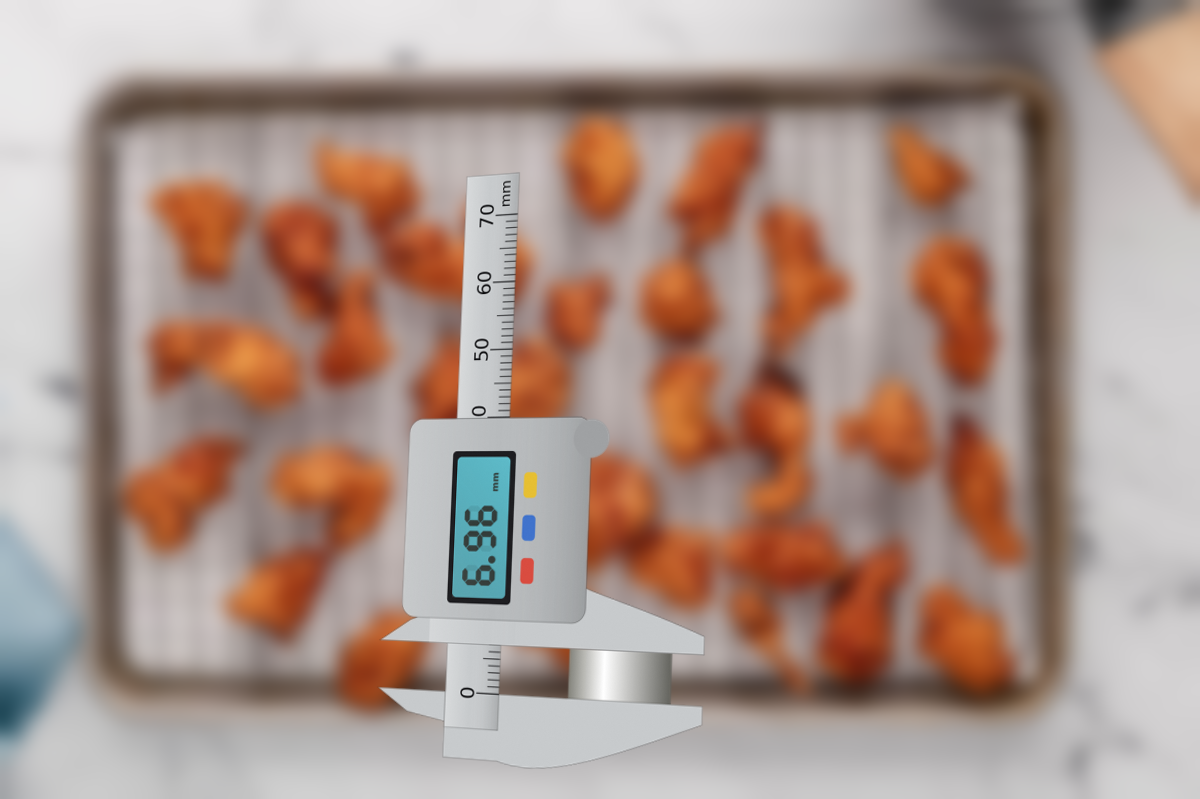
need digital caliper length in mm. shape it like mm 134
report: mm 6.96
